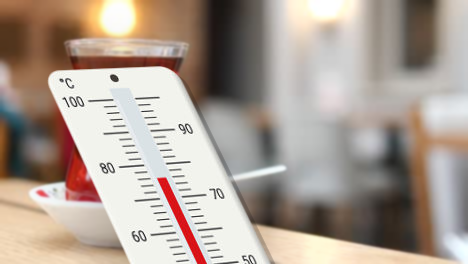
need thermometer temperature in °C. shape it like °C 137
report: °C 76
